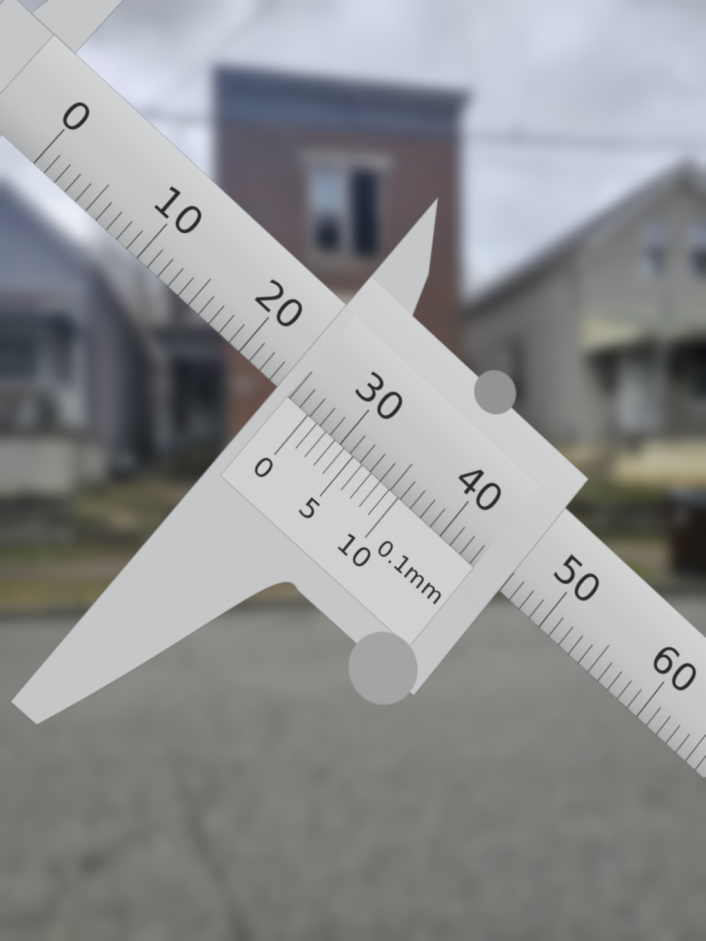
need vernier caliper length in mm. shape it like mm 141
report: mm 26.8
